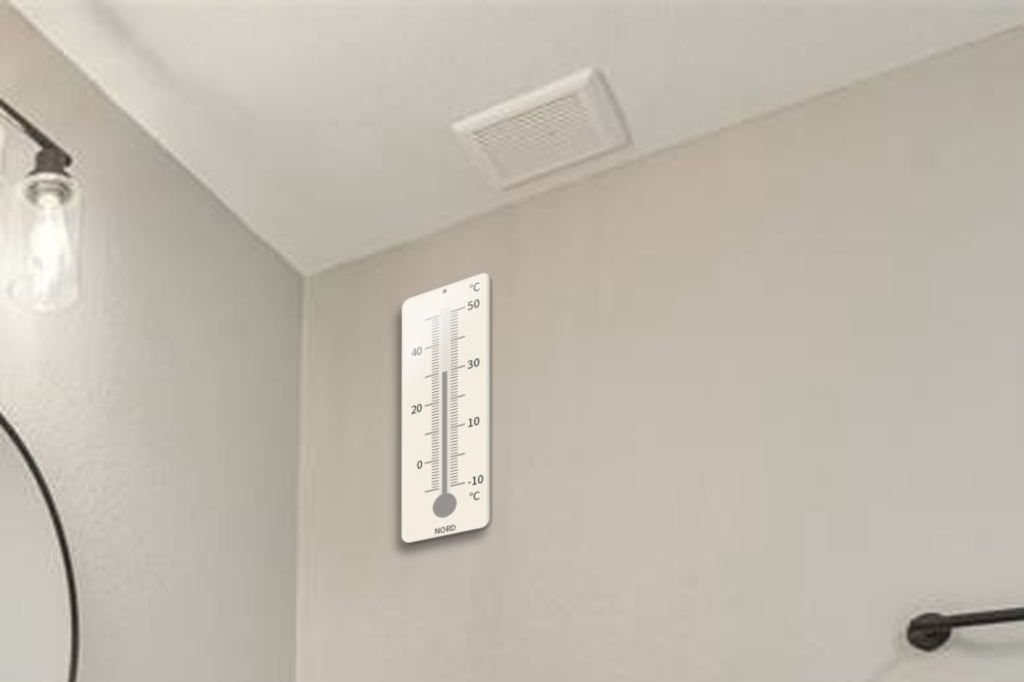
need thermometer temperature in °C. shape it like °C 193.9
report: °C 30
